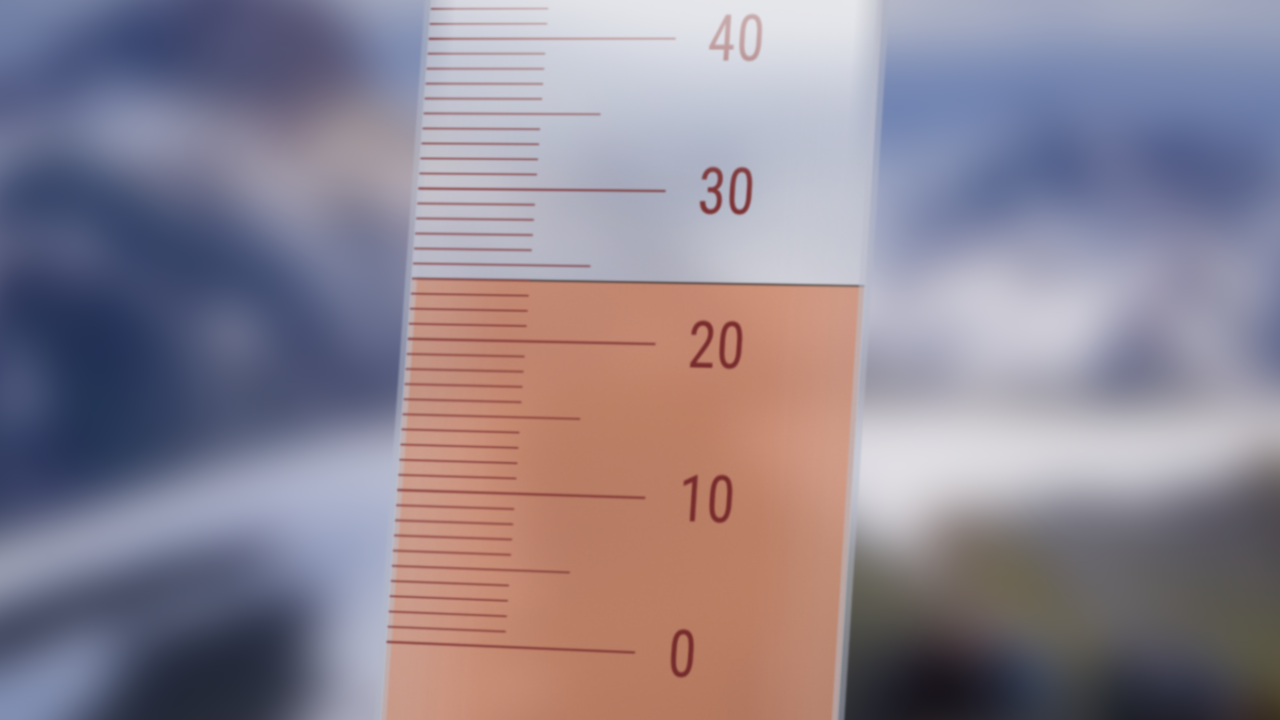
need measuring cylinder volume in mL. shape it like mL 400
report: mL 24
